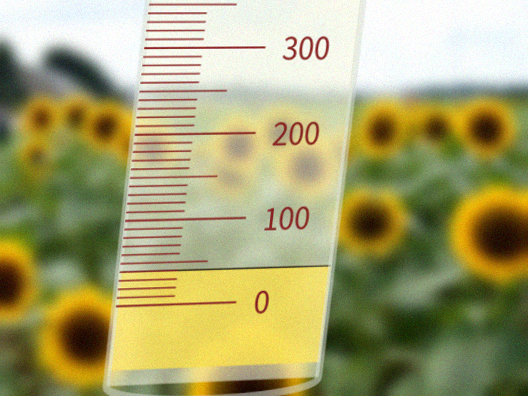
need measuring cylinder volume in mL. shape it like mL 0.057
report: mL 40
